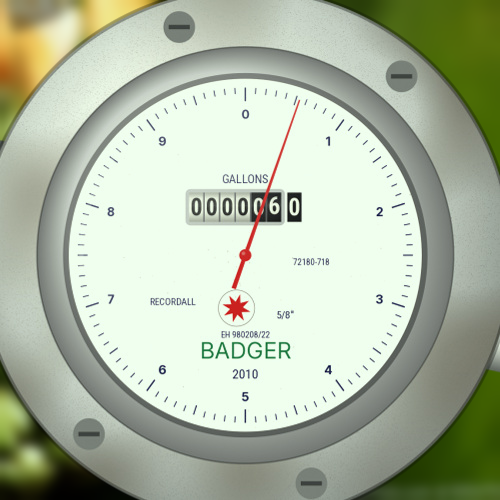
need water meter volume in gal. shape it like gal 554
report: gal 60.5
